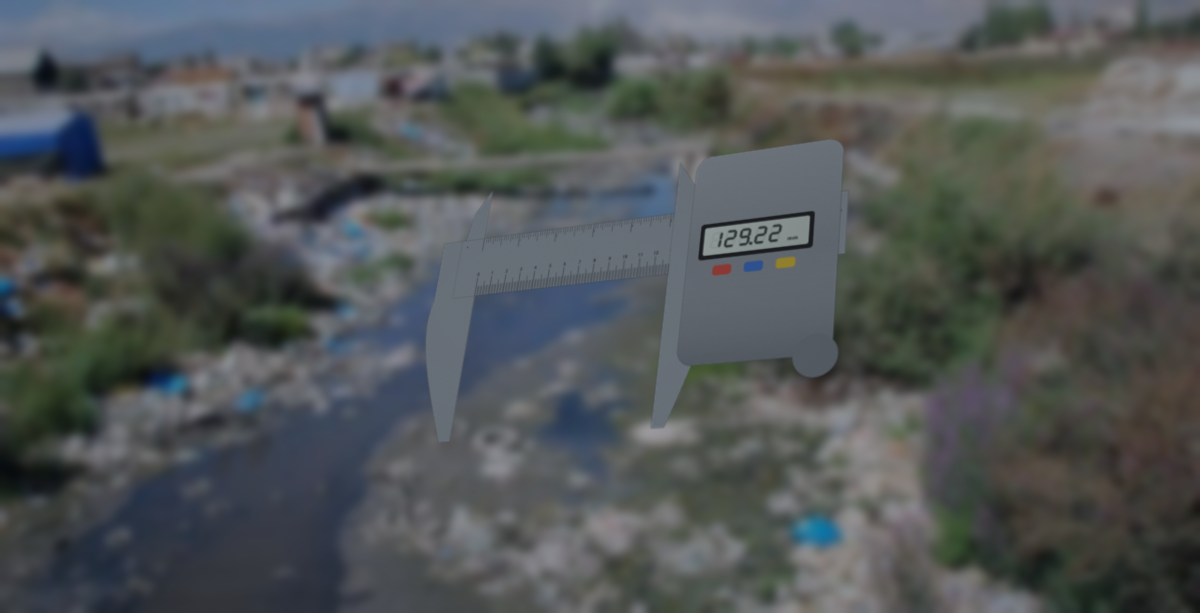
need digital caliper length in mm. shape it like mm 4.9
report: mm 129.22
